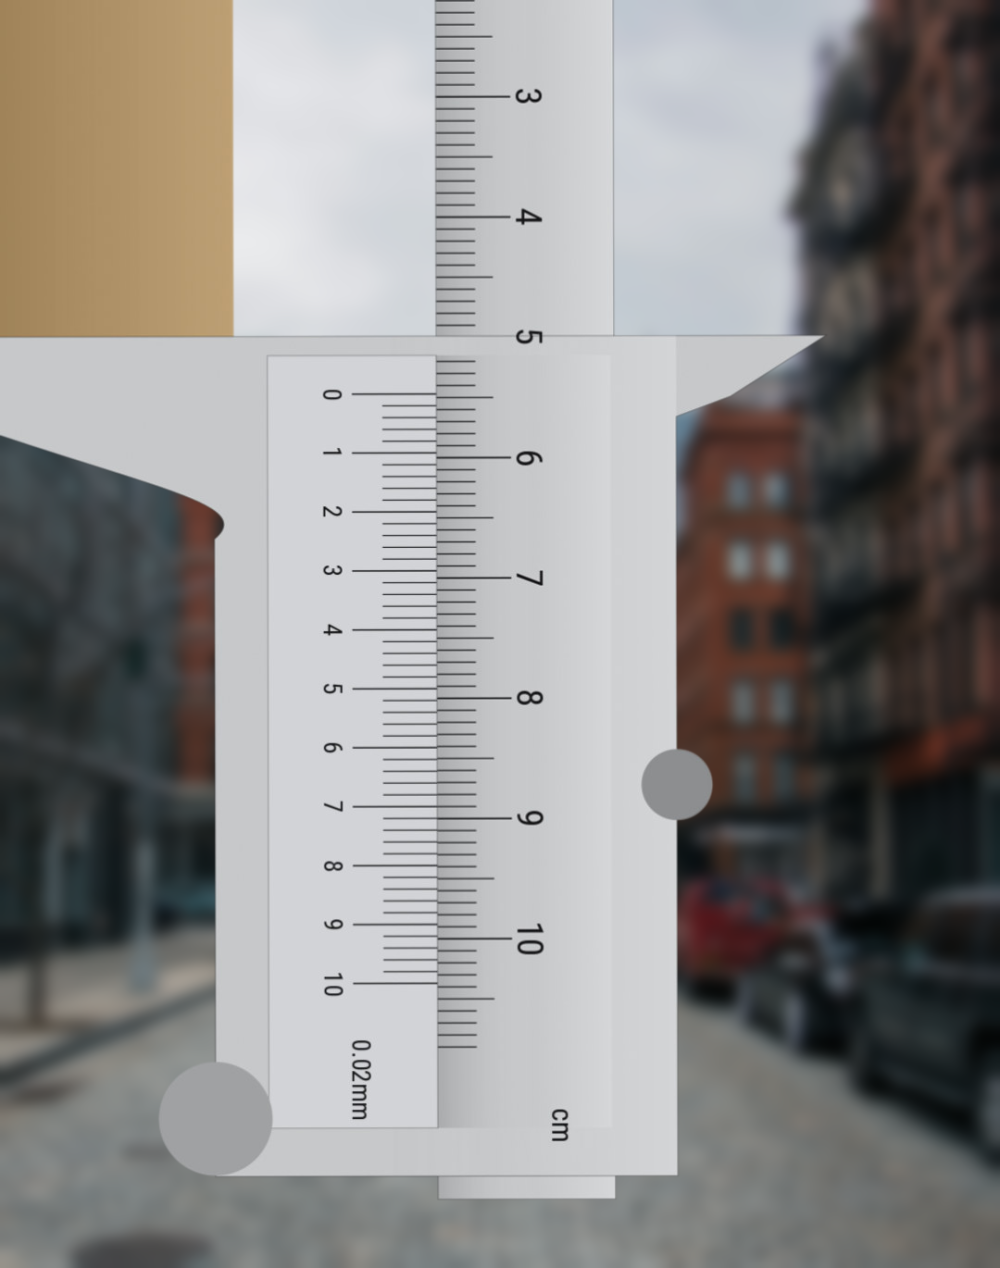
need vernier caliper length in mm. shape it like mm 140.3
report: mm 54.7
